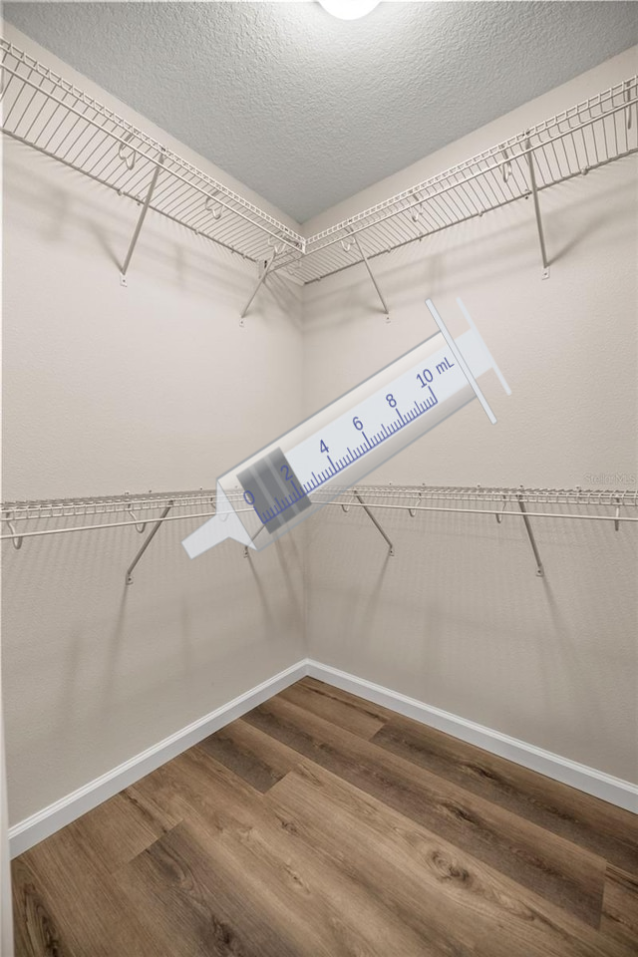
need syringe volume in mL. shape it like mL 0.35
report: mL 0
